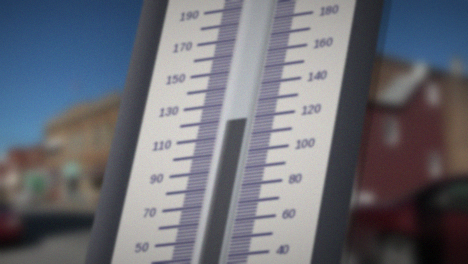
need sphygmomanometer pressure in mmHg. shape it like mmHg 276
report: mmHg 120
